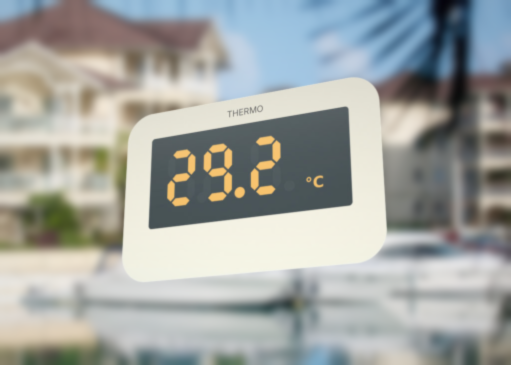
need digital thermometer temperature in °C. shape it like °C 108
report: °C 29.2
